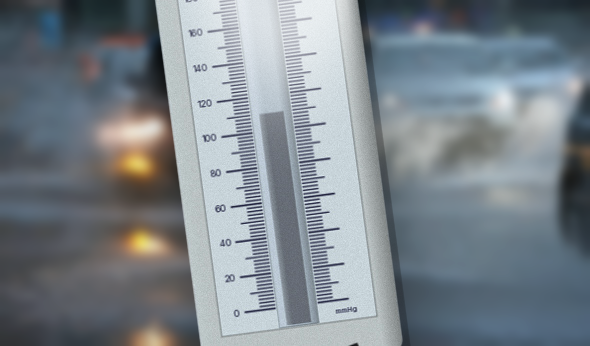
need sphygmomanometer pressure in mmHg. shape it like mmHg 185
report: mmHg 110
